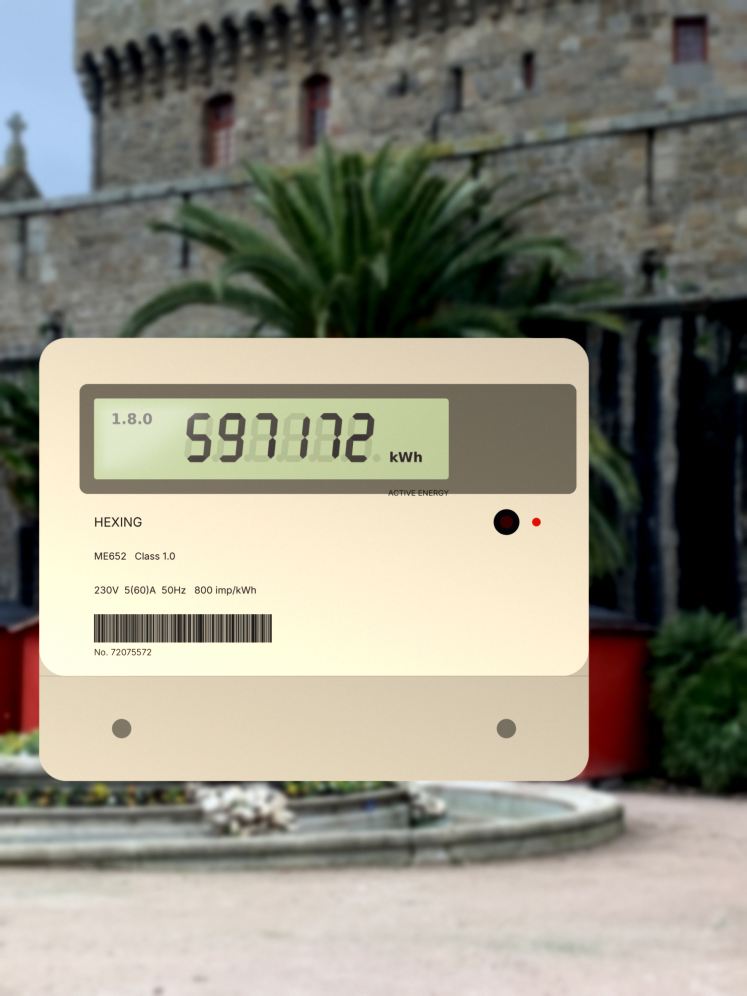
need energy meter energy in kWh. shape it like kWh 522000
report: kWh 597172
